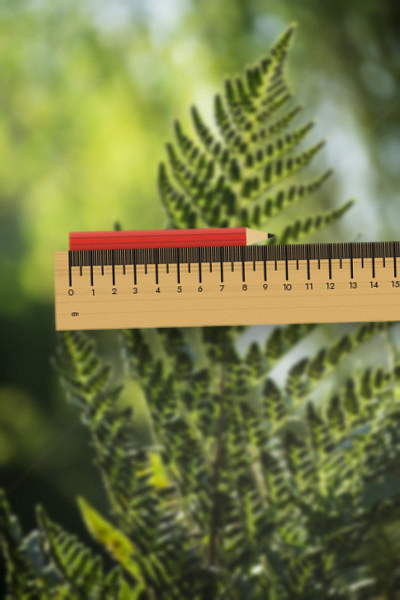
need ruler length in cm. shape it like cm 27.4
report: cm 9.5
